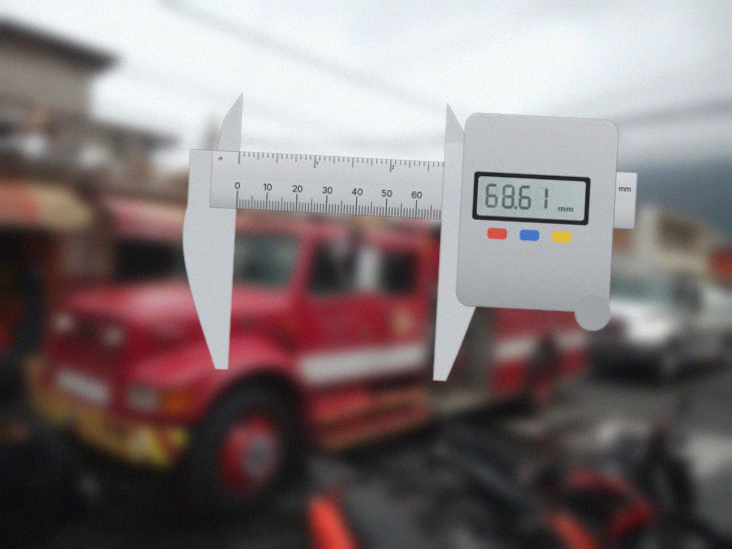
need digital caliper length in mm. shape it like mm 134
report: mm 68.61
